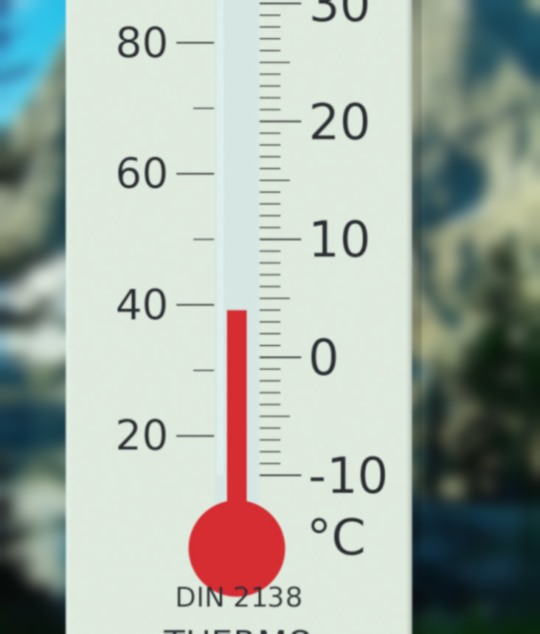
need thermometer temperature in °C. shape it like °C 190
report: °C 4
